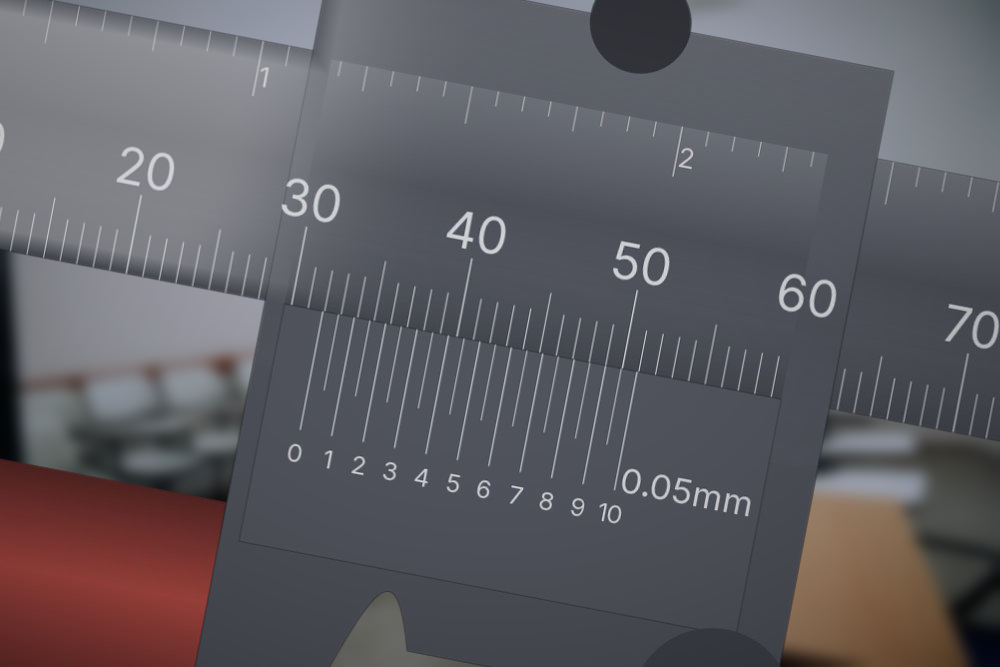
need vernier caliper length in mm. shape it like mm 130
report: mm 31.9
